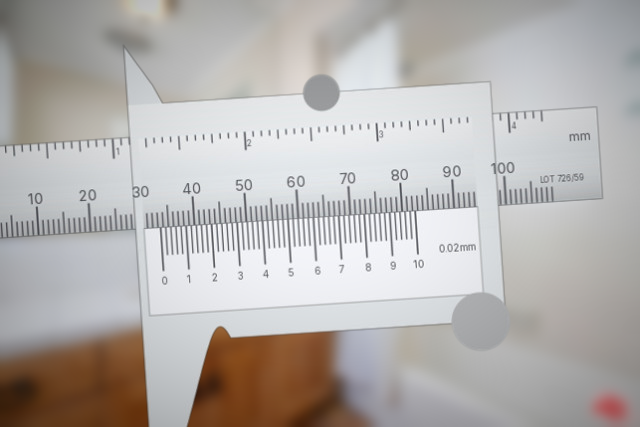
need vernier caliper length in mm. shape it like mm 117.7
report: mm 33.5
